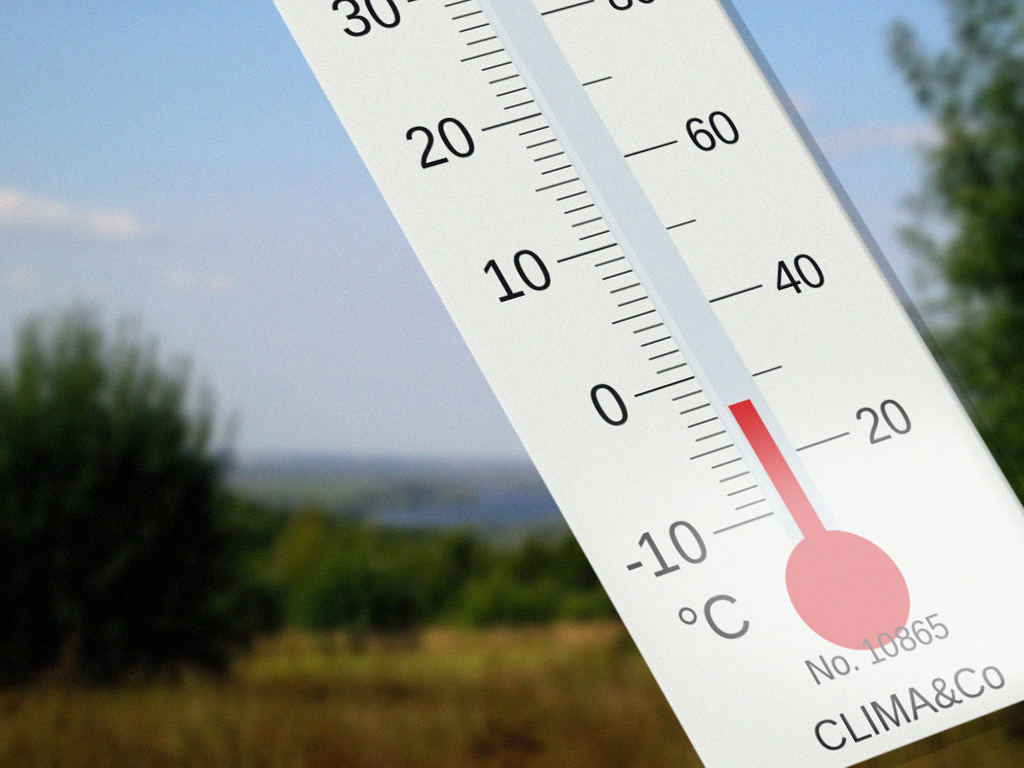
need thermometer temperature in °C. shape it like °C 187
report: °C -2.5
